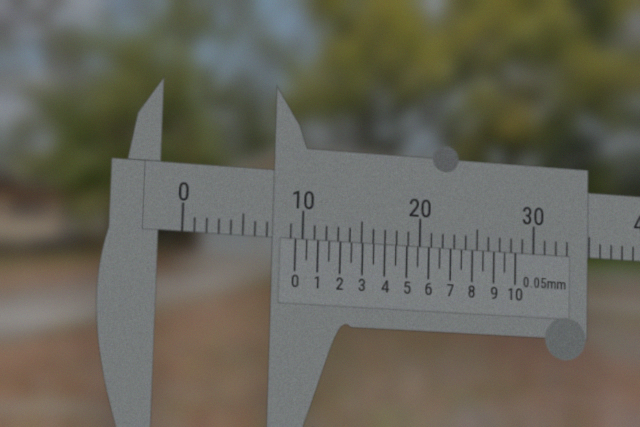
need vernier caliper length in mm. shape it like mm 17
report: mm 9.4
